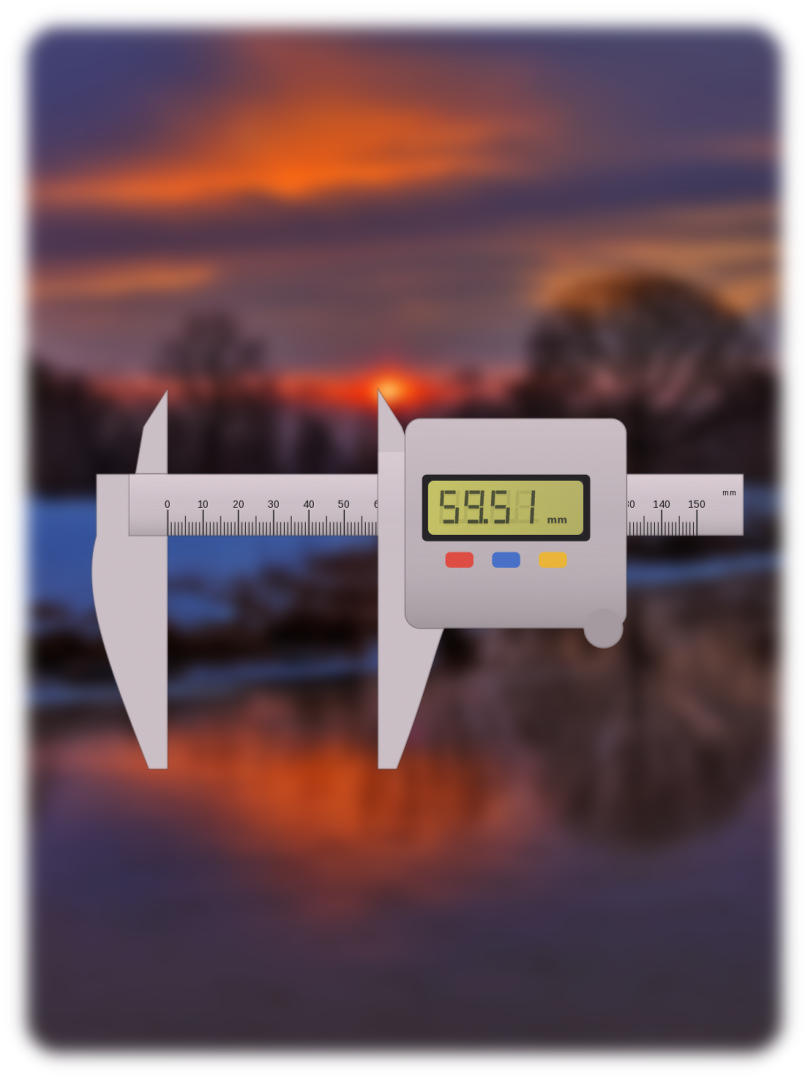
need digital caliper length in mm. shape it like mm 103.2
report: mm 59.51
